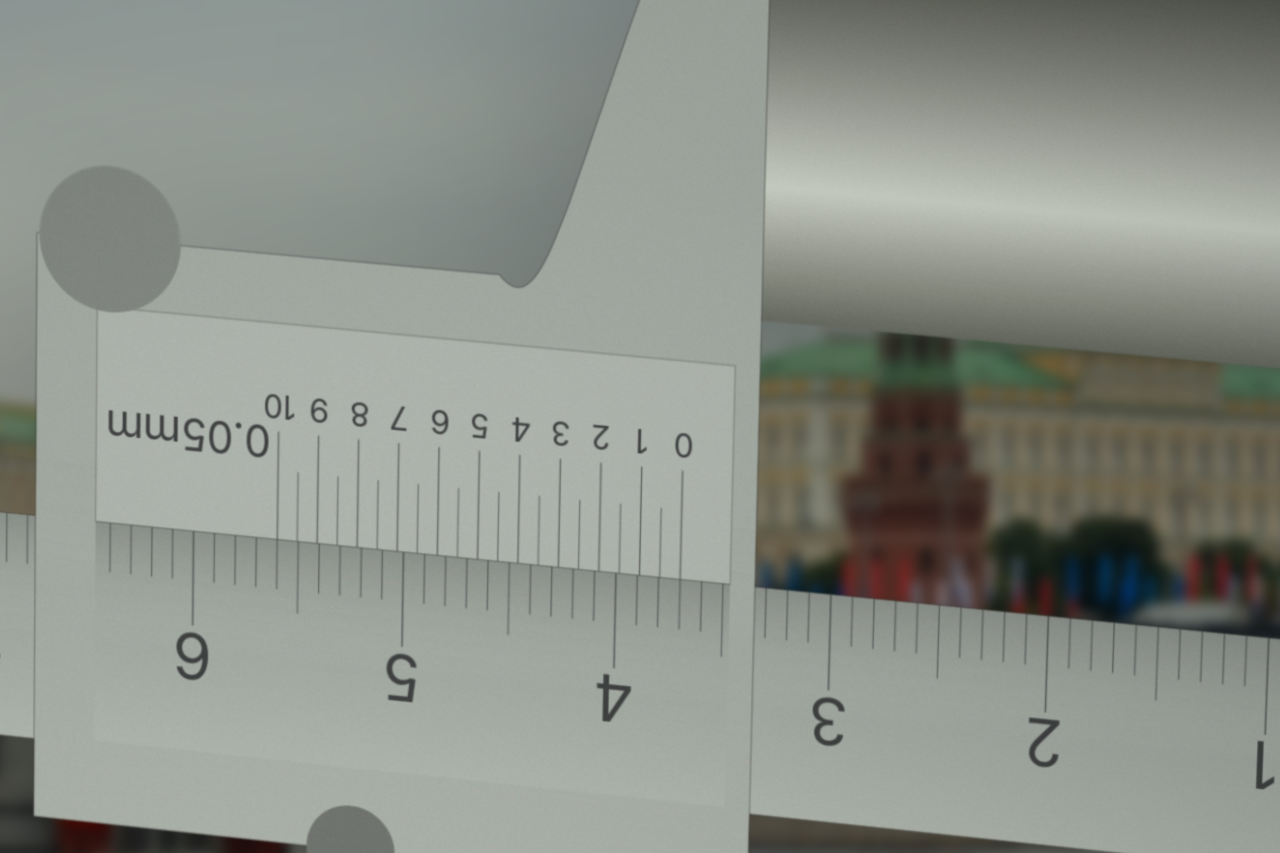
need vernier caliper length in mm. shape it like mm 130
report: mm 37.0
